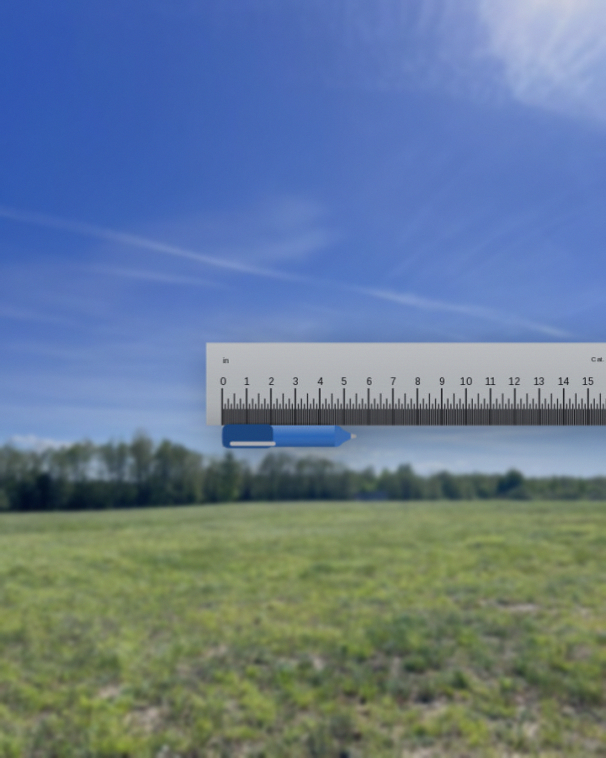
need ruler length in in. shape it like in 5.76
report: in 5.5
